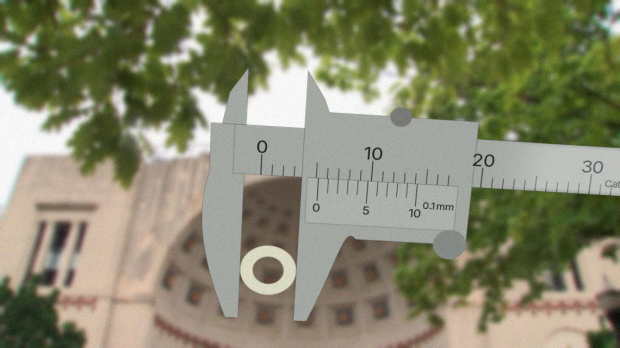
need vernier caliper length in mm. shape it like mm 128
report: mm 5.2
